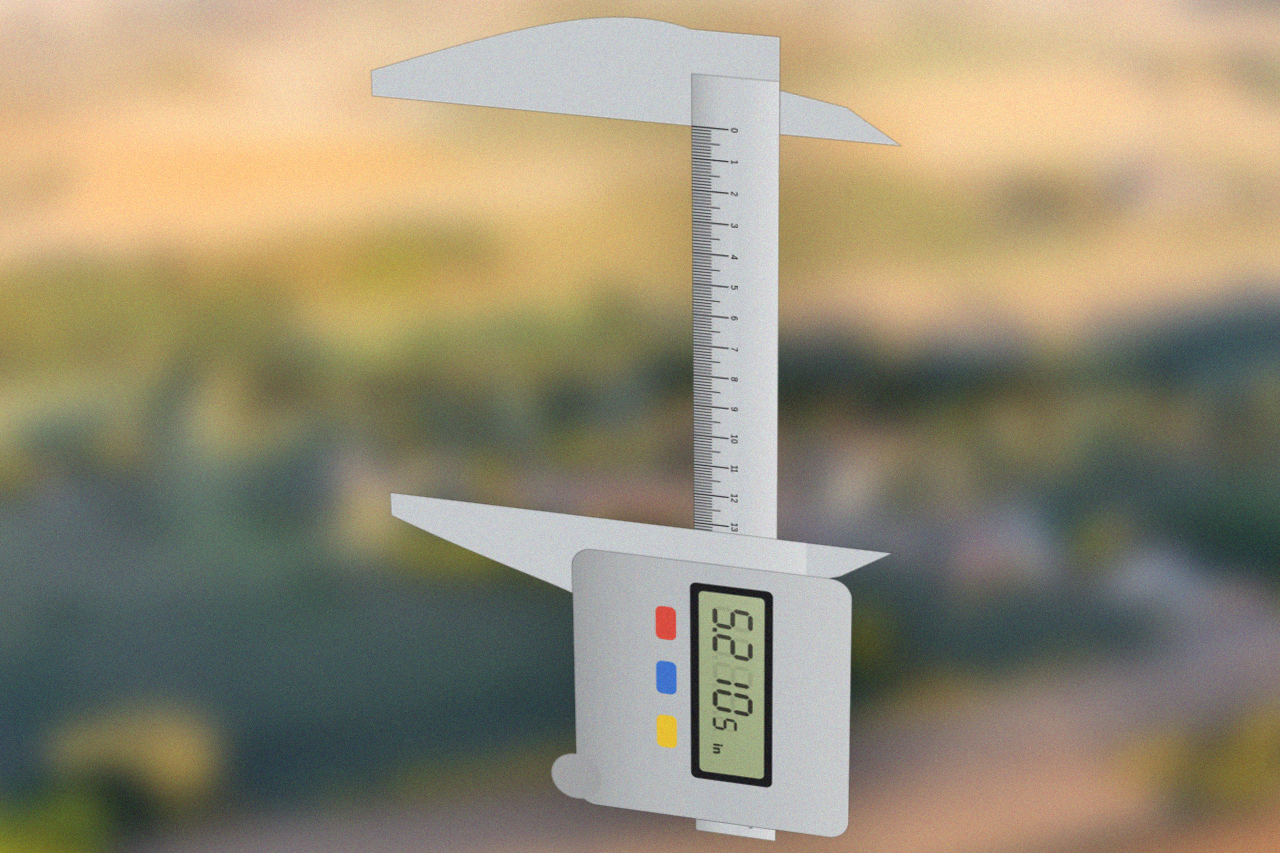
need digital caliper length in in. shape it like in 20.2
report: in 5.2105
